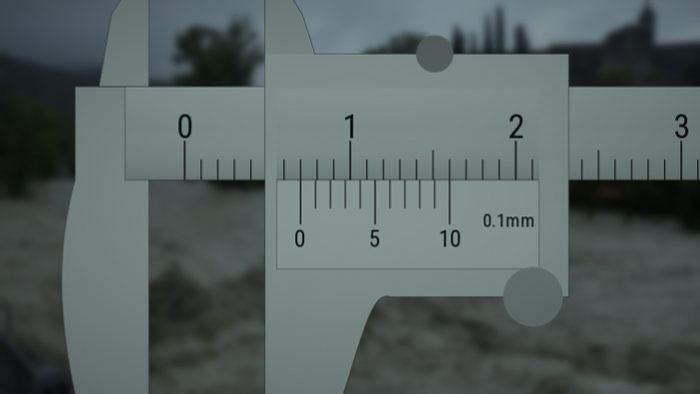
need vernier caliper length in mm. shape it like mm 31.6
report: mm 7.0
